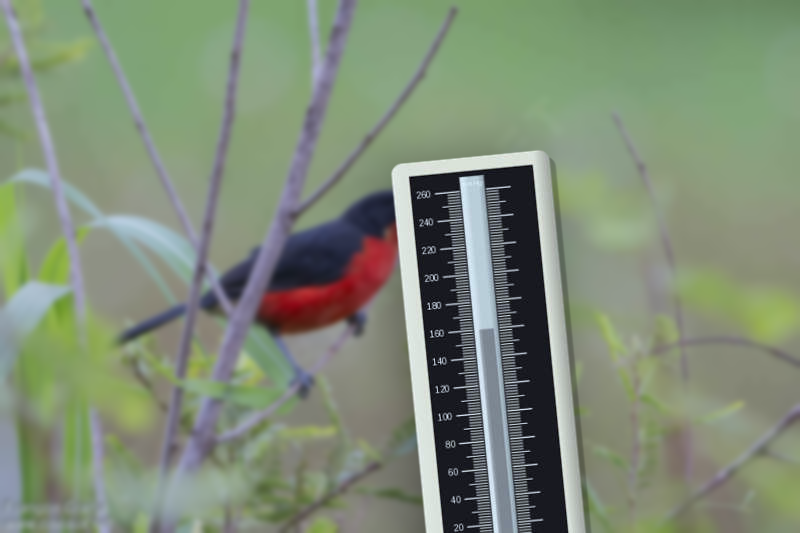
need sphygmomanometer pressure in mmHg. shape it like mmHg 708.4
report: mmHg 160
